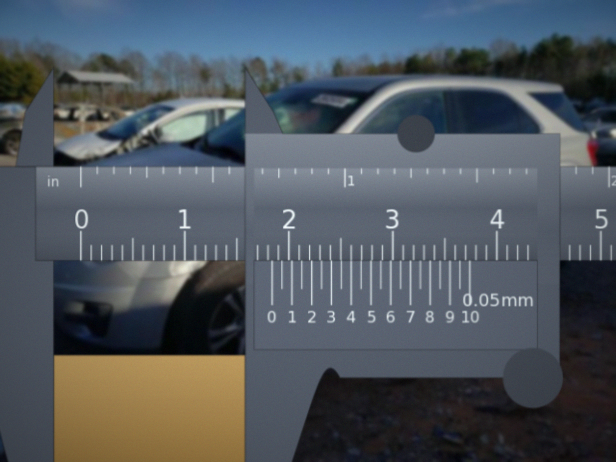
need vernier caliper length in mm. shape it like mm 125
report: mm 18.4
